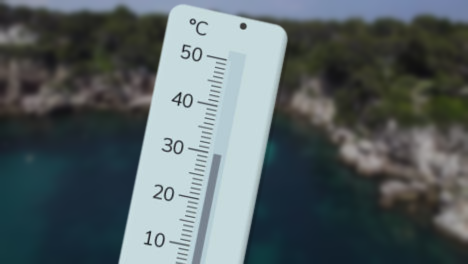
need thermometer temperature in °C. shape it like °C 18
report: °C 30
